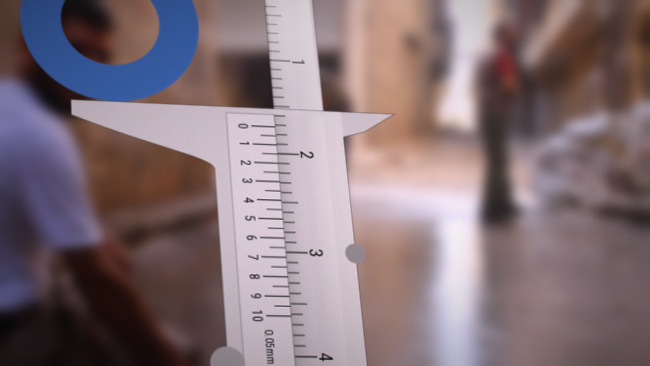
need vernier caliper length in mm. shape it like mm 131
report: mm 17.2
